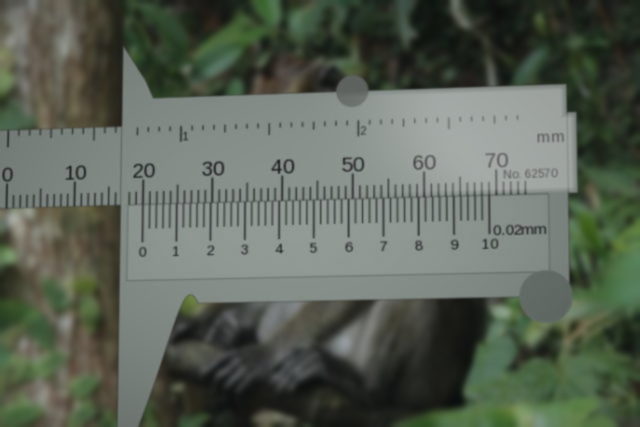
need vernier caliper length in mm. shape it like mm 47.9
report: mm 20.0
